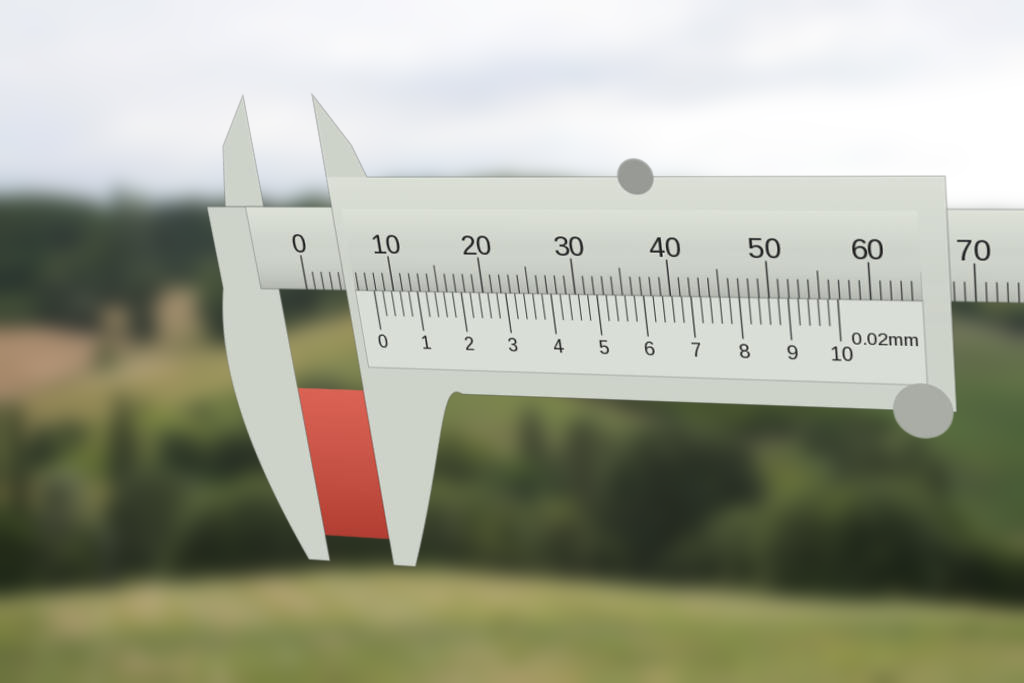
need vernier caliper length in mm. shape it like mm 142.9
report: mm 7.8
